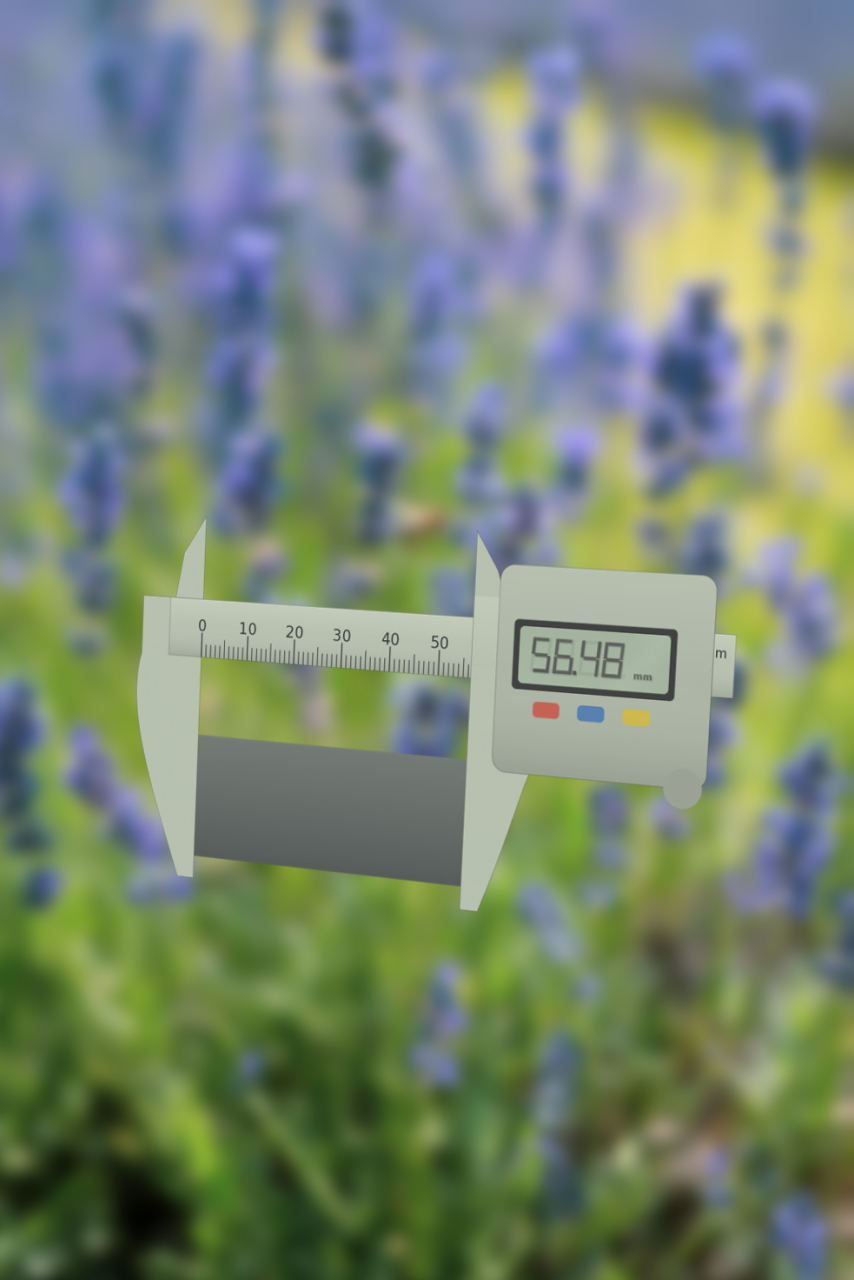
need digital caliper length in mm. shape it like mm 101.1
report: mm 56.48
